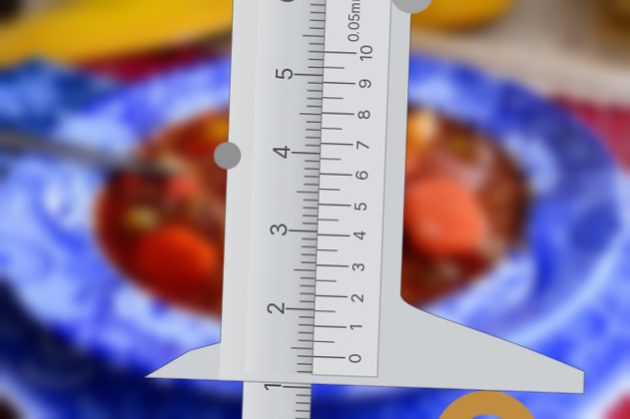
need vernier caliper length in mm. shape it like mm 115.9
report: mm 14.0
